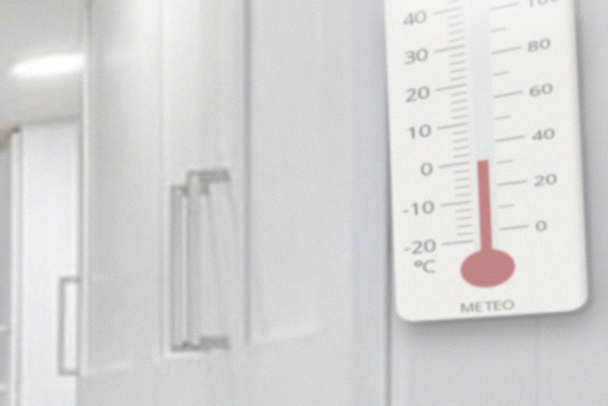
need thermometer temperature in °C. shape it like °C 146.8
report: °C 0
